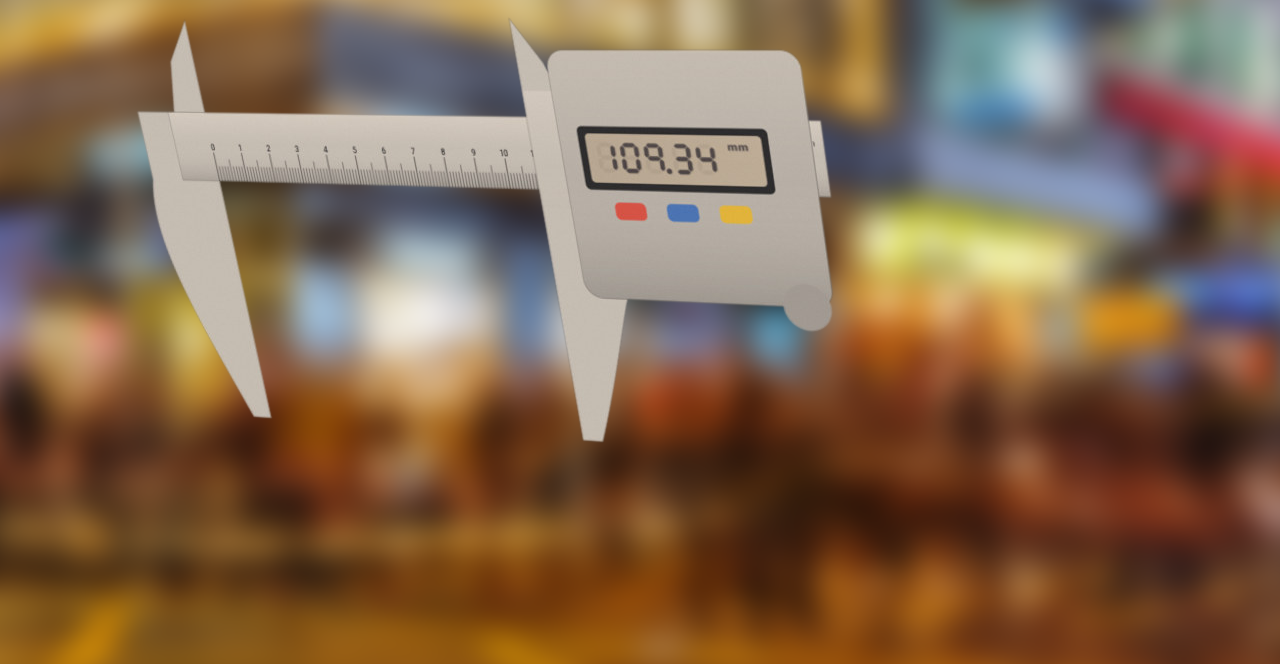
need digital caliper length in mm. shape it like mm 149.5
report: mm 109.34
